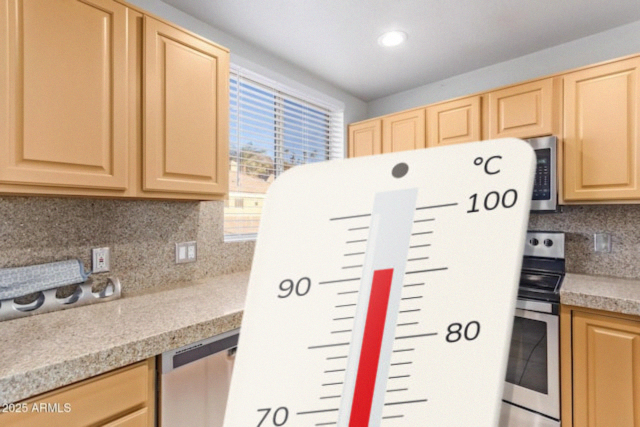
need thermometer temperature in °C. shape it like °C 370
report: °C 91
